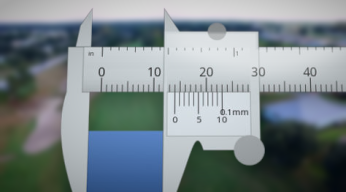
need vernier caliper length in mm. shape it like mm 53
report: mm 14.0
